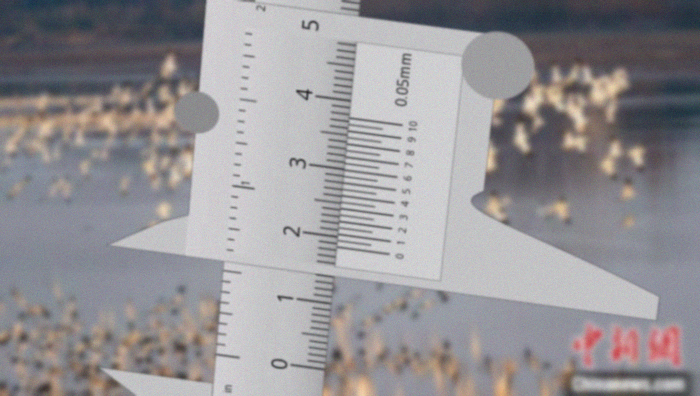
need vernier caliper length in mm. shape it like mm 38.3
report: mm 18.5
